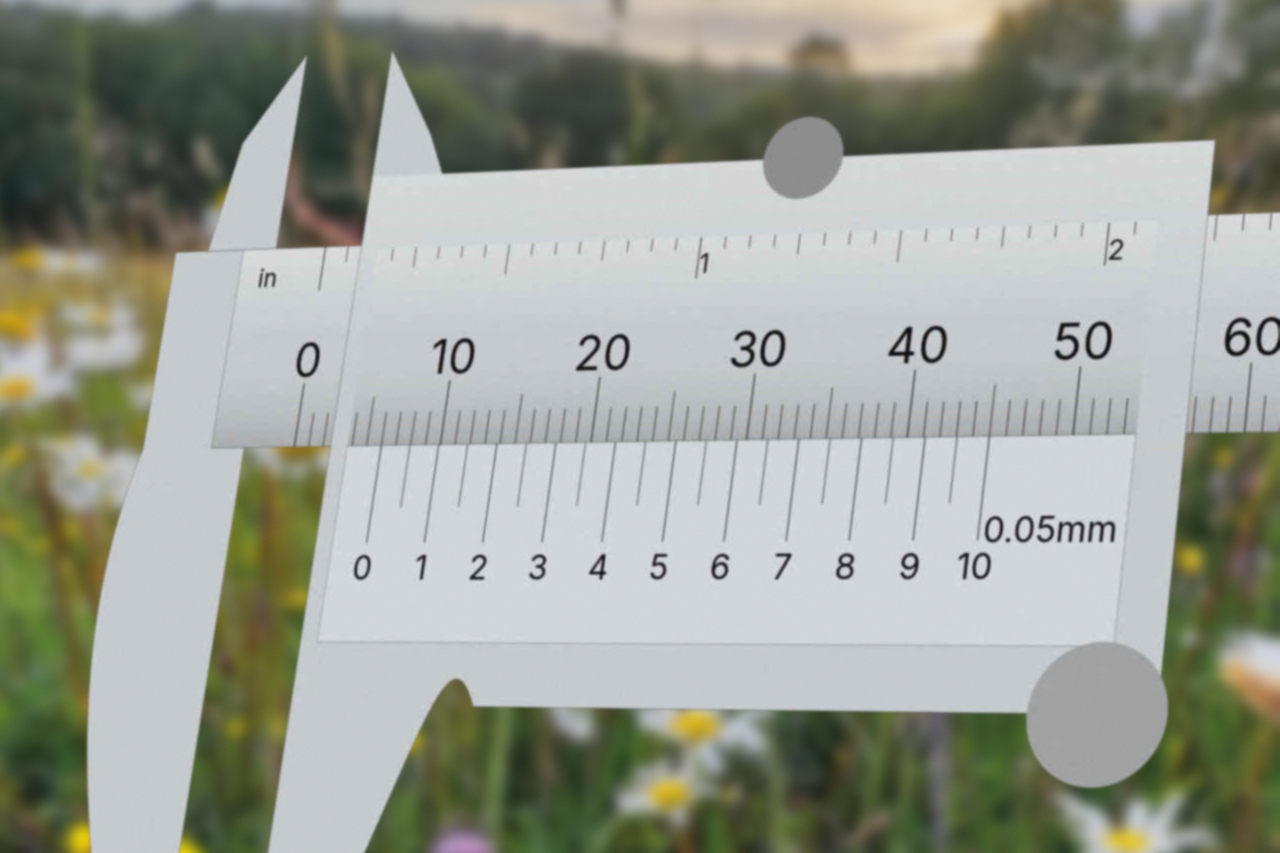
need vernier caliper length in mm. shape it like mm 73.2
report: mm 6.0
